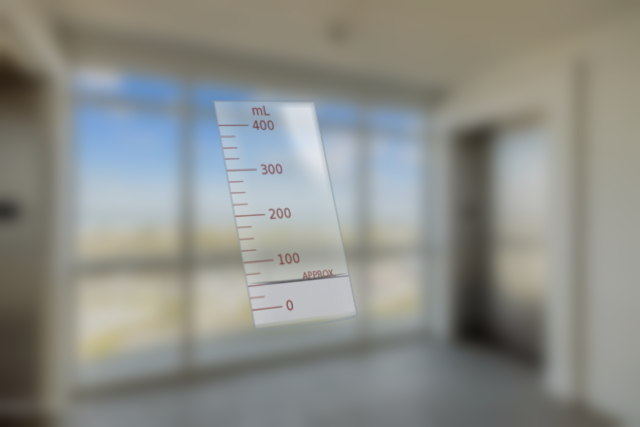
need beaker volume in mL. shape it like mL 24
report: mL 50
